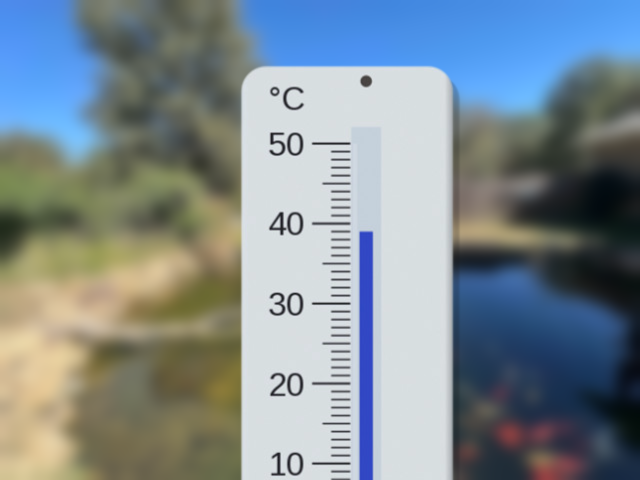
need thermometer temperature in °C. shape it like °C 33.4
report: °C 39
